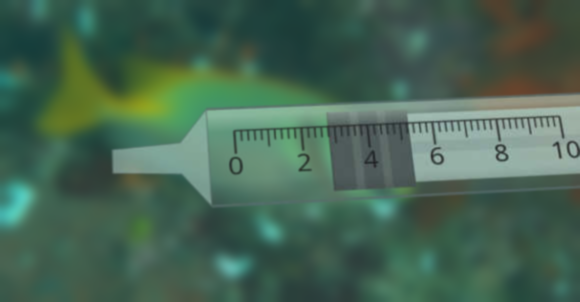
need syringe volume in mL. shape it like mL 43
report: mL 2.8
